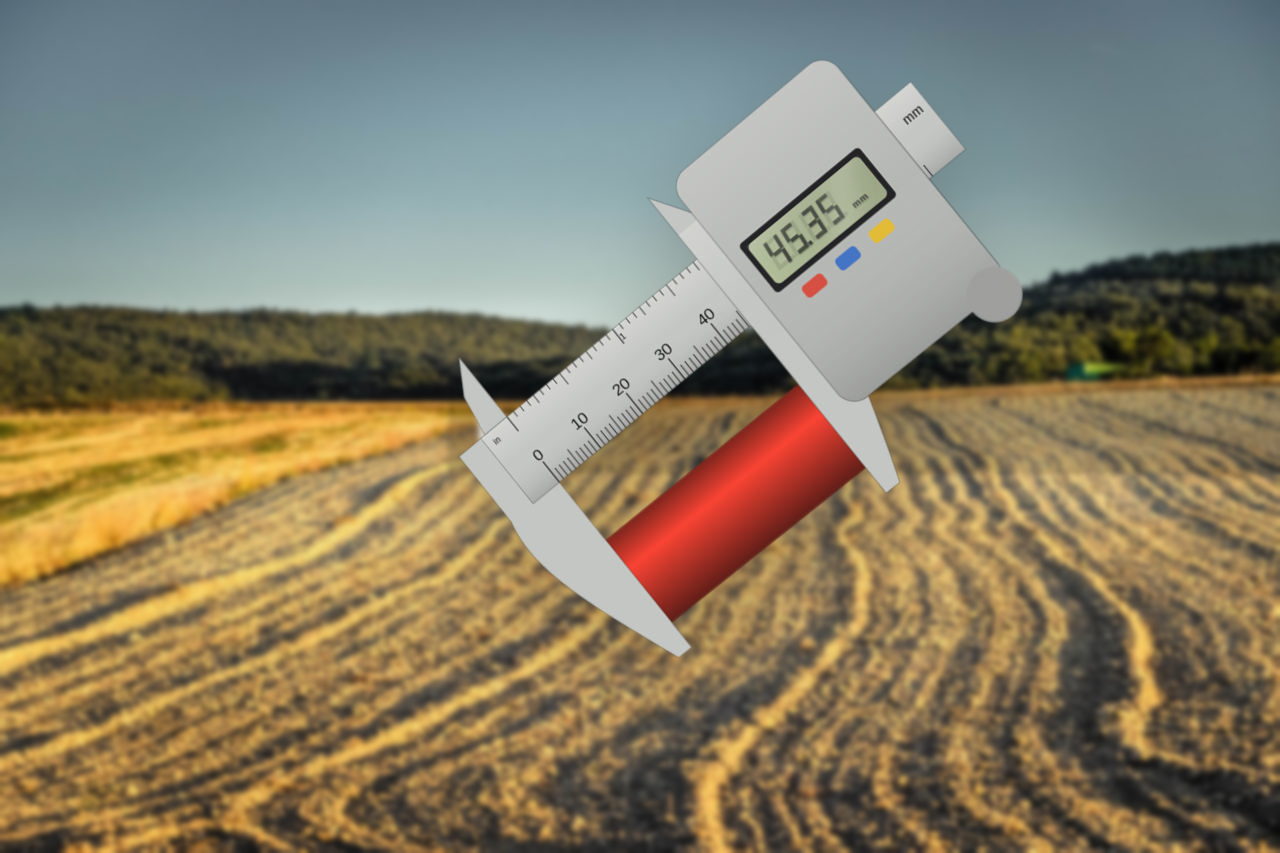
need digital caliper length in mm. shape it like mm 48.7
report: mm 45.35
